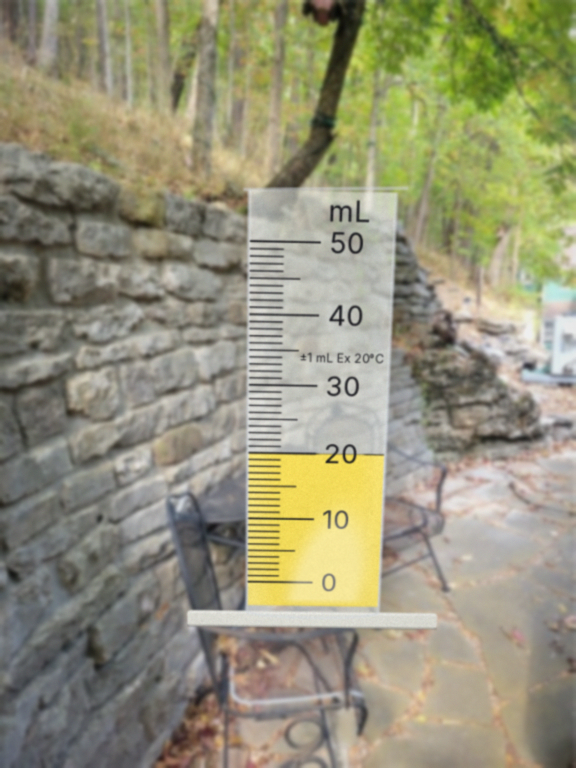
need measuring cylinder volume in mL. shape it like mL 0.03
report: mL 20
